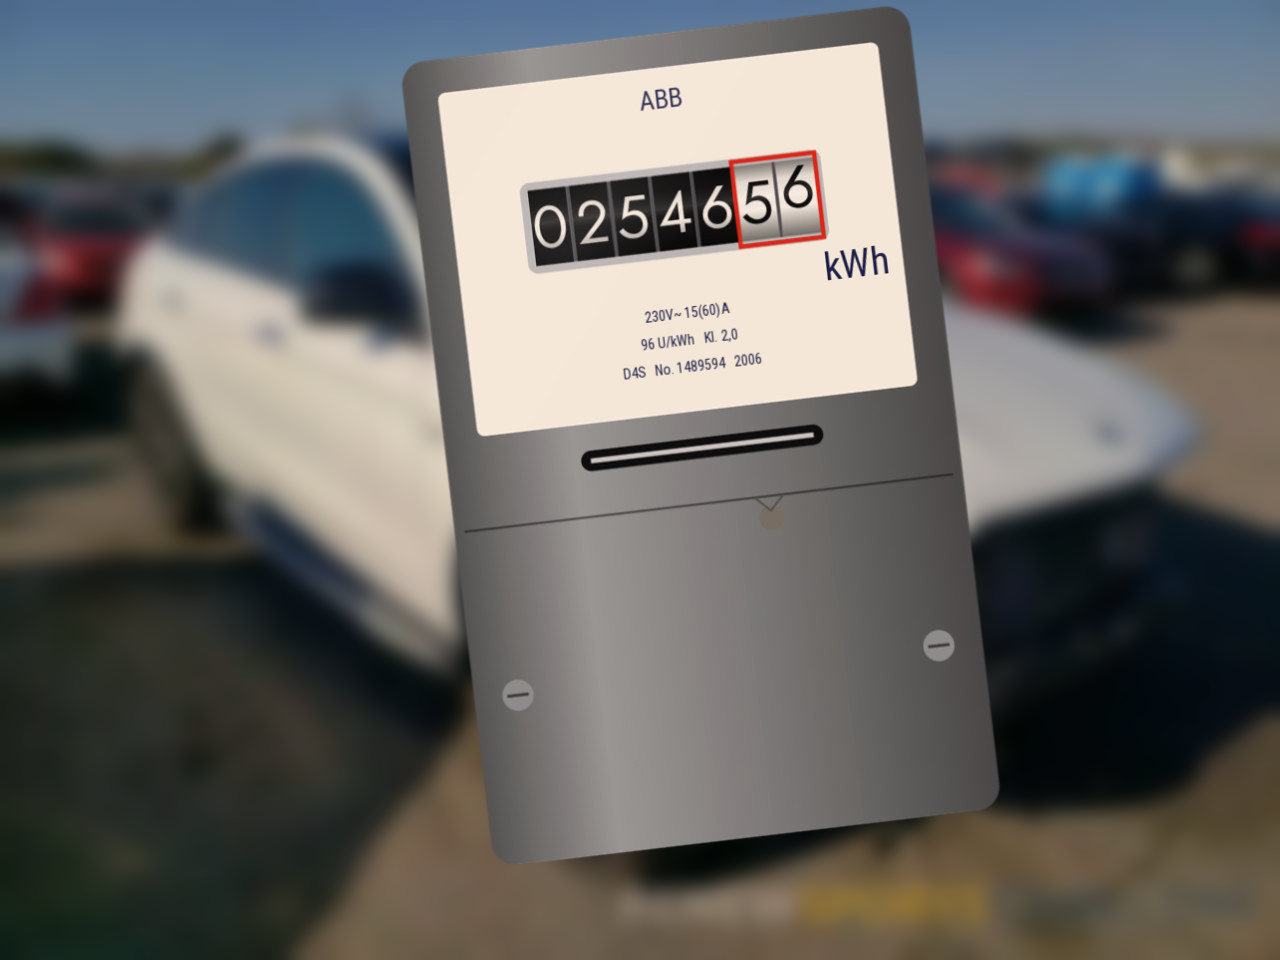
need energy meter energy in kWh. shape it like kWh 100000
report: kWh 2546.56
